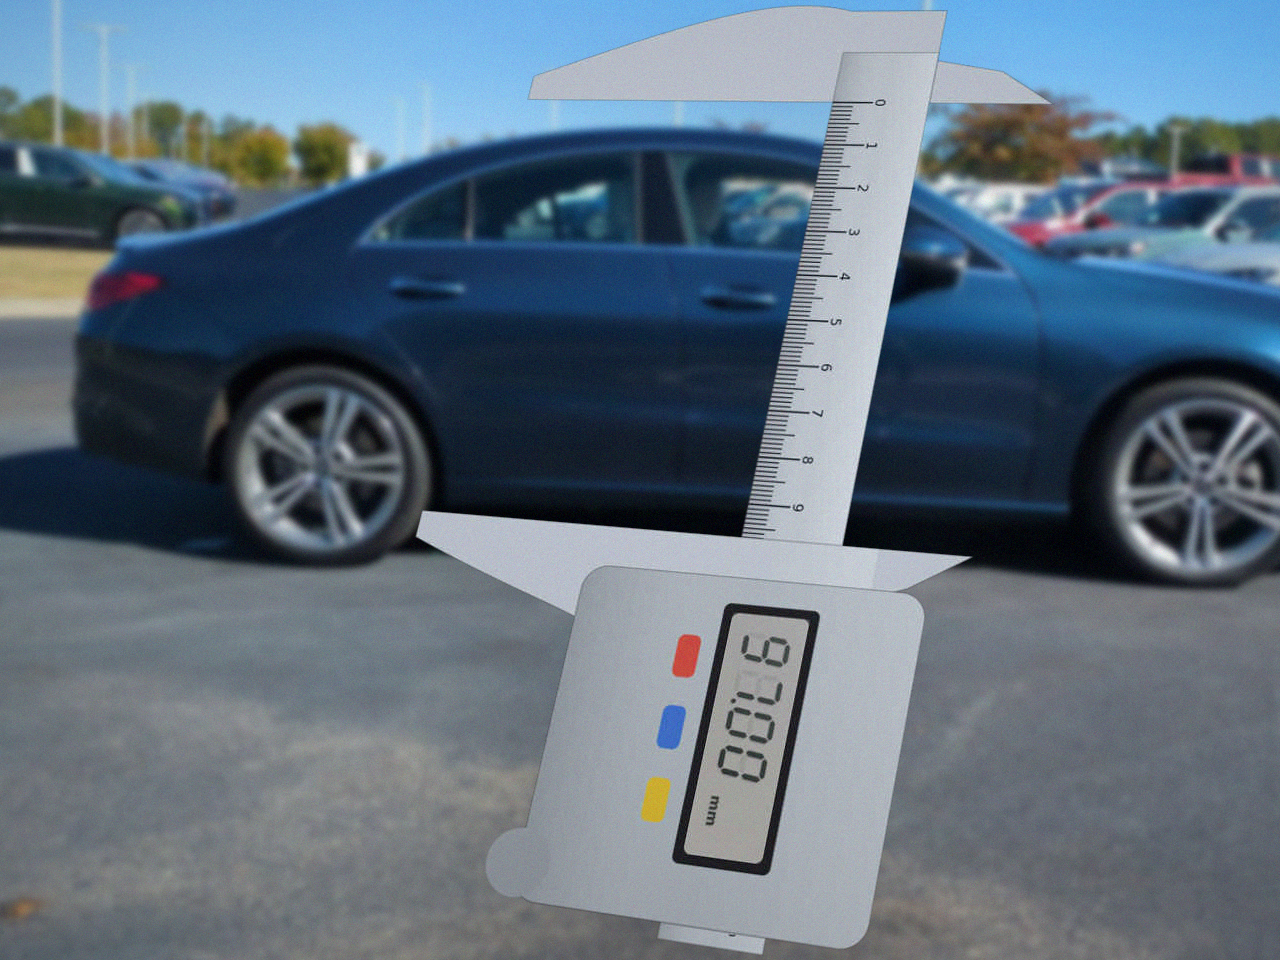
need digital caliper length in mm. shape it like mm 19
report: mm 97.00
